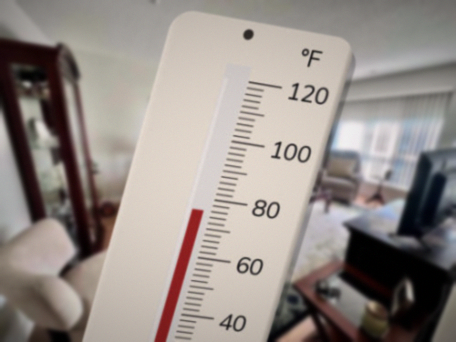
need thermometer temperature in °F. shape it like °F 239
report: °F 76
